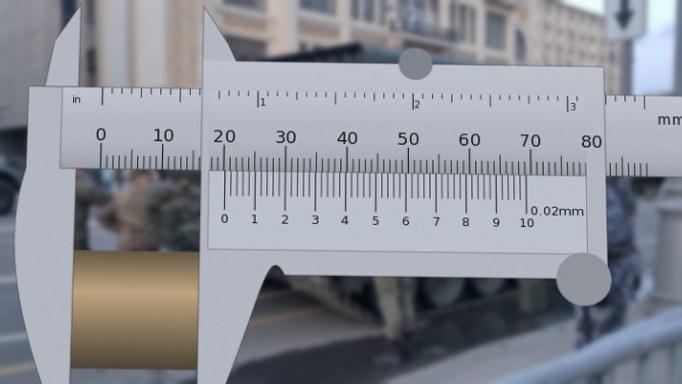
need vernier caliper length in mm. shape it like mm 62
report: mm 20.2
